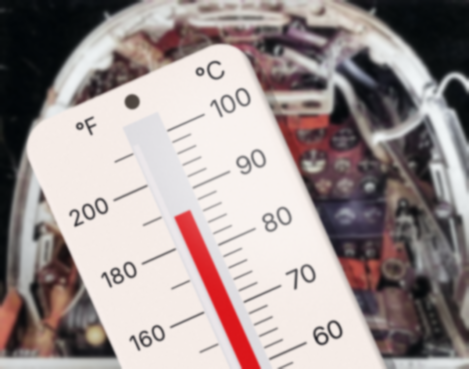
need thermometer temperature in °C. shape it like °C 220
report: °C 87
